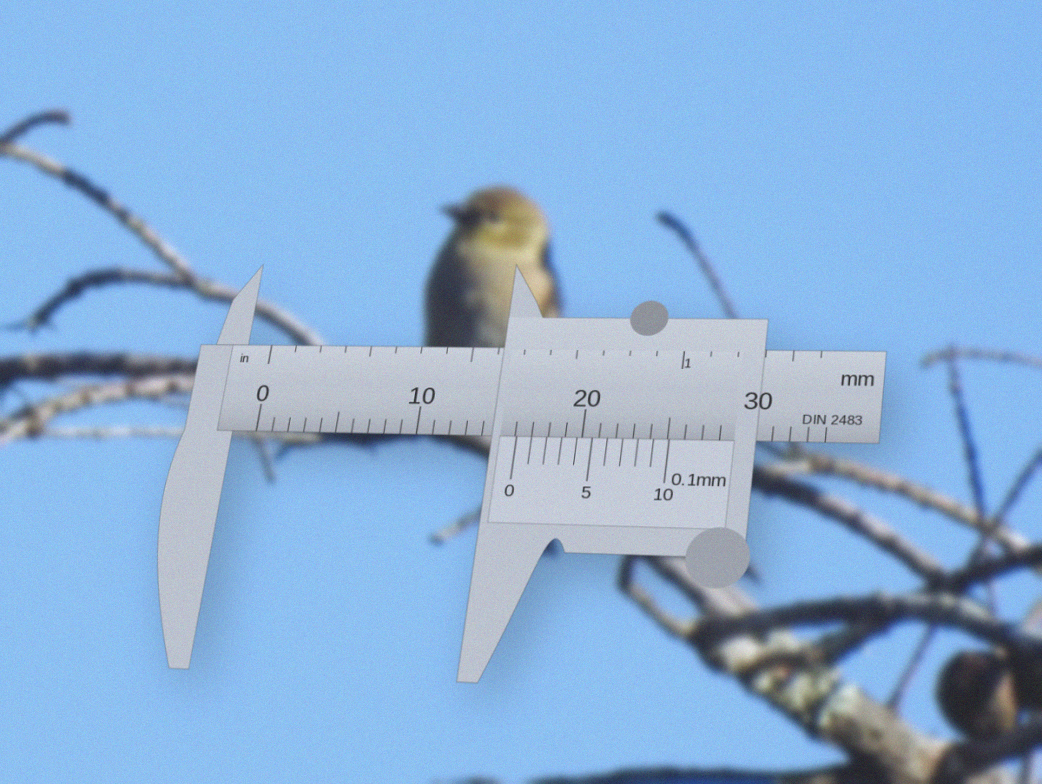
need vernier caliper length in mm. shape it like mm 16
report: mm 16.1
